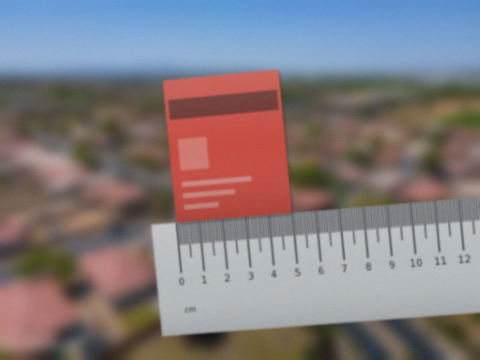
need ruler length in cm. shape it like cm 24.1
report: cm 5
